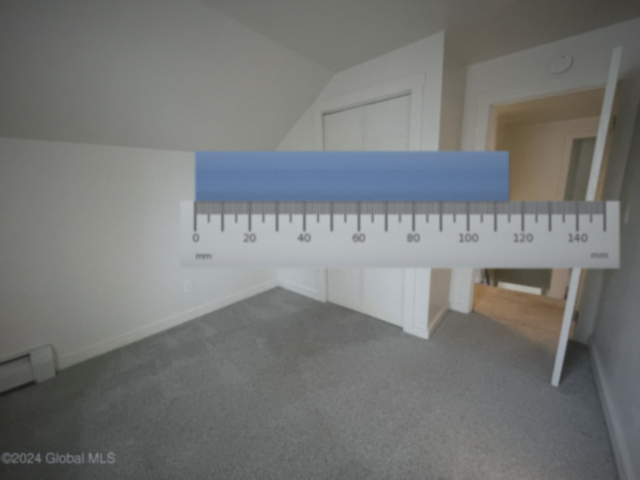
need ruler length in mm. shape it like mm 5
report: mm 115
